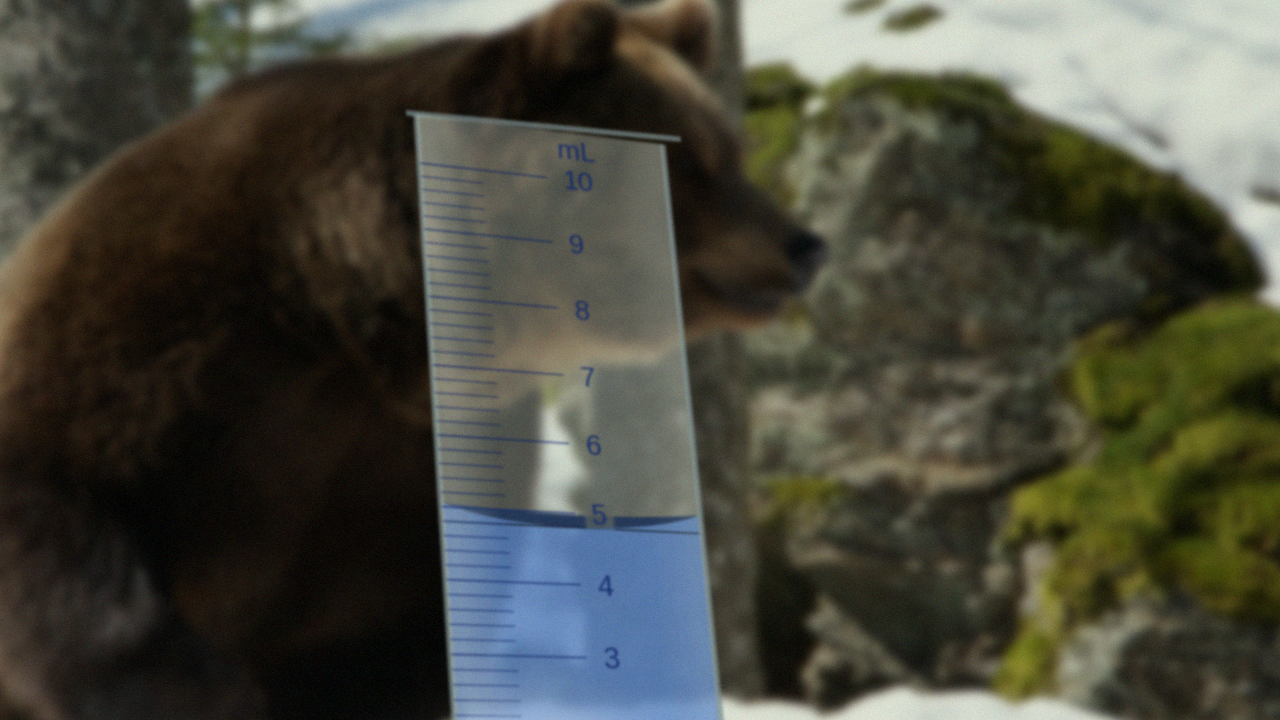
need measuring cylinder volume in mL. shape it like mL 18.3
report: mL 4.8
